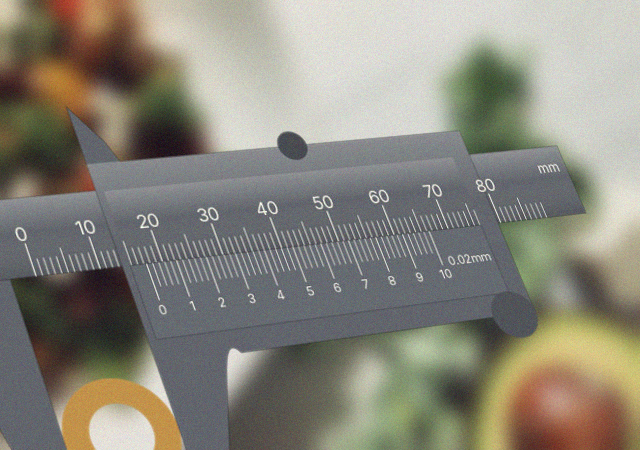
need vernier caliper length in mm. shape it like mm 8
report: mm 17.4
